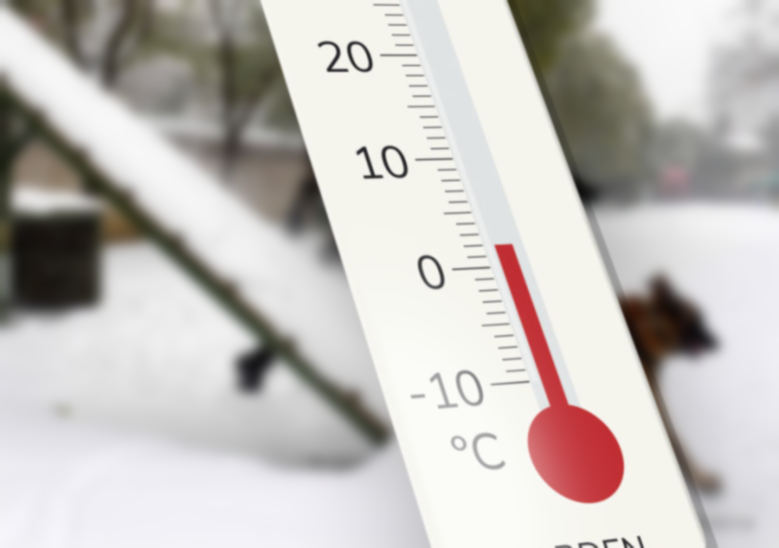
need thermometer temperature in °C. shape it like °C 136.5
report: °C 2
